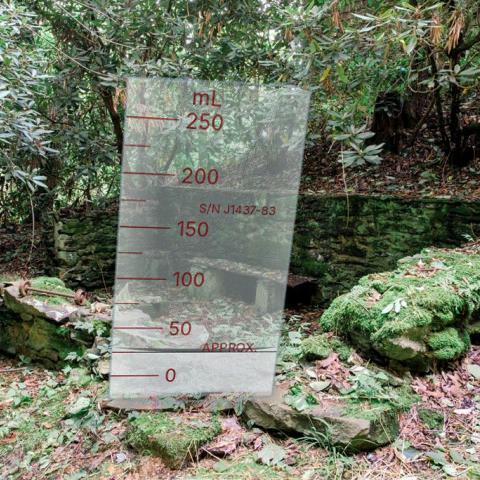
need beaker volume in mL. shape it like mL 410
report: mL 25
